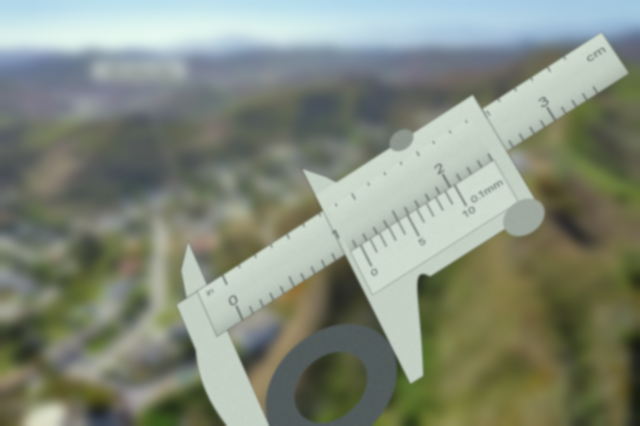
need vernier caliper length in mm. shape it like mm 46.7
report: mm 11.4
